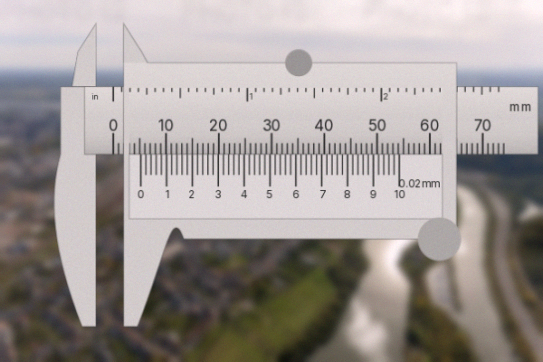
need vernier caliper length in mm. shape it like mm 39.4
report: mm 5.2
